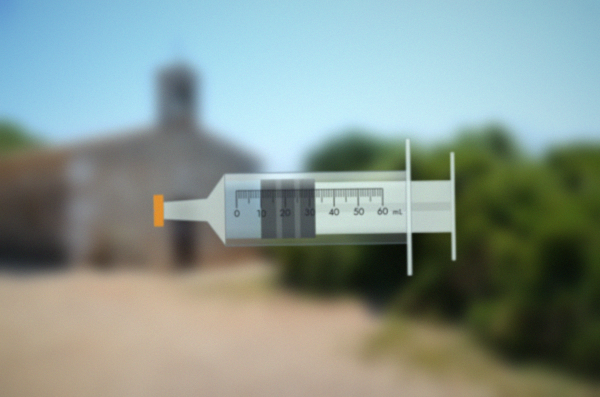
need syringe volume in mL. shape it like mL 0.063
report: mL 10
